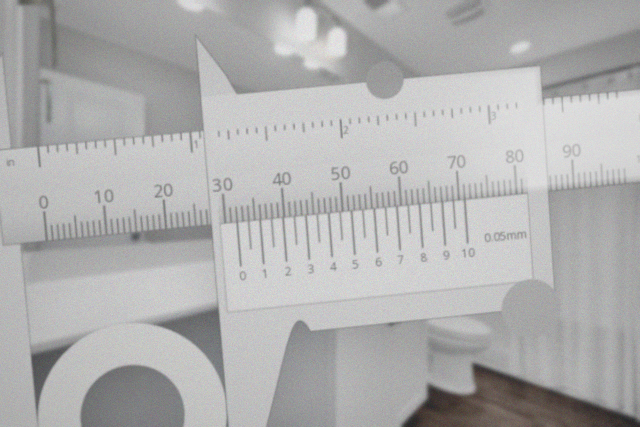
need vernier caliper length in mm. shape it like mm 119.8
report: mm 32.0
